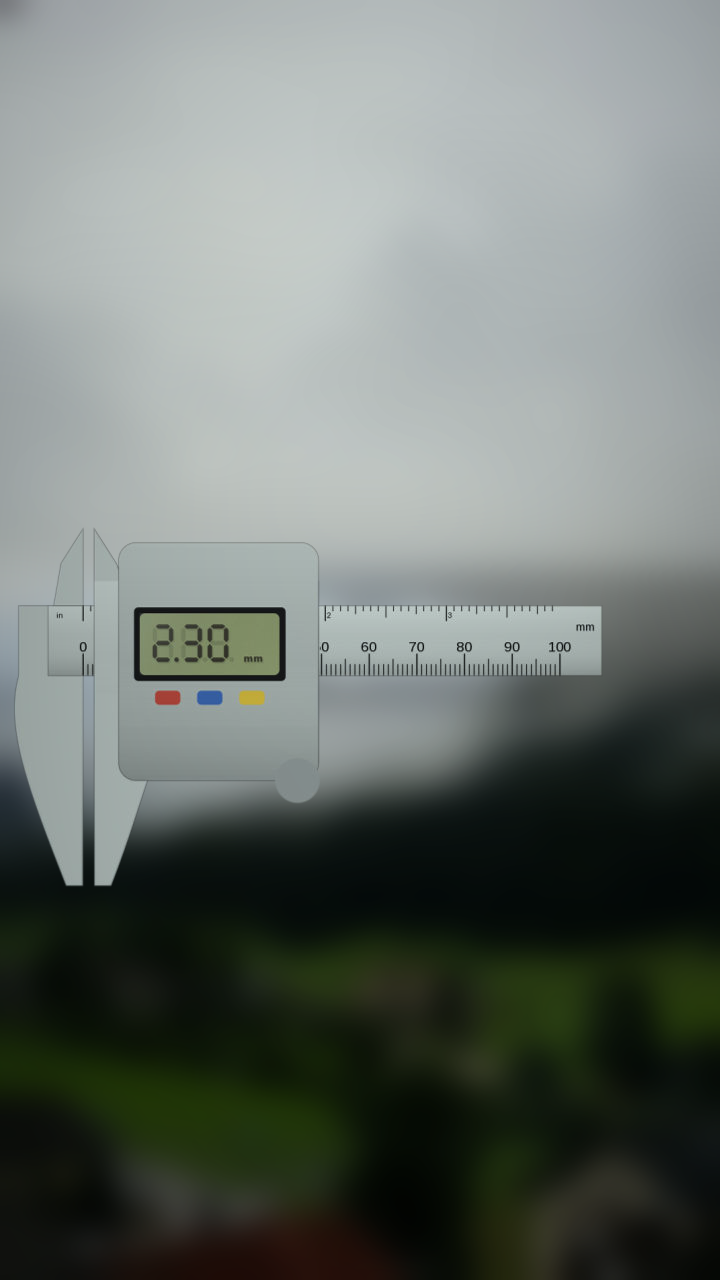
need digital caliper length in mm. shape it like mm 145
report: mm 2.30
